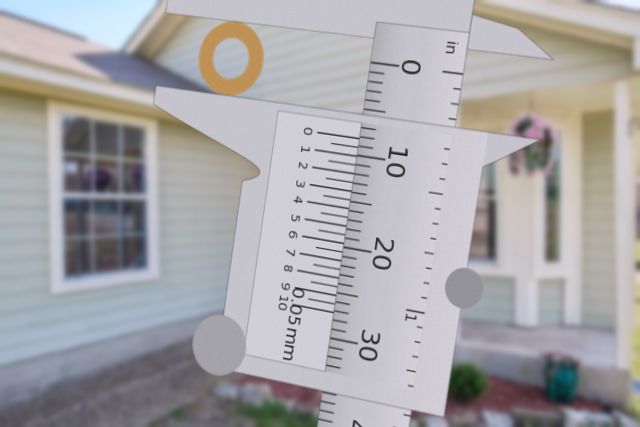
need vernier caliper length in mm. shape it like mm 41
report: mm 8.2
